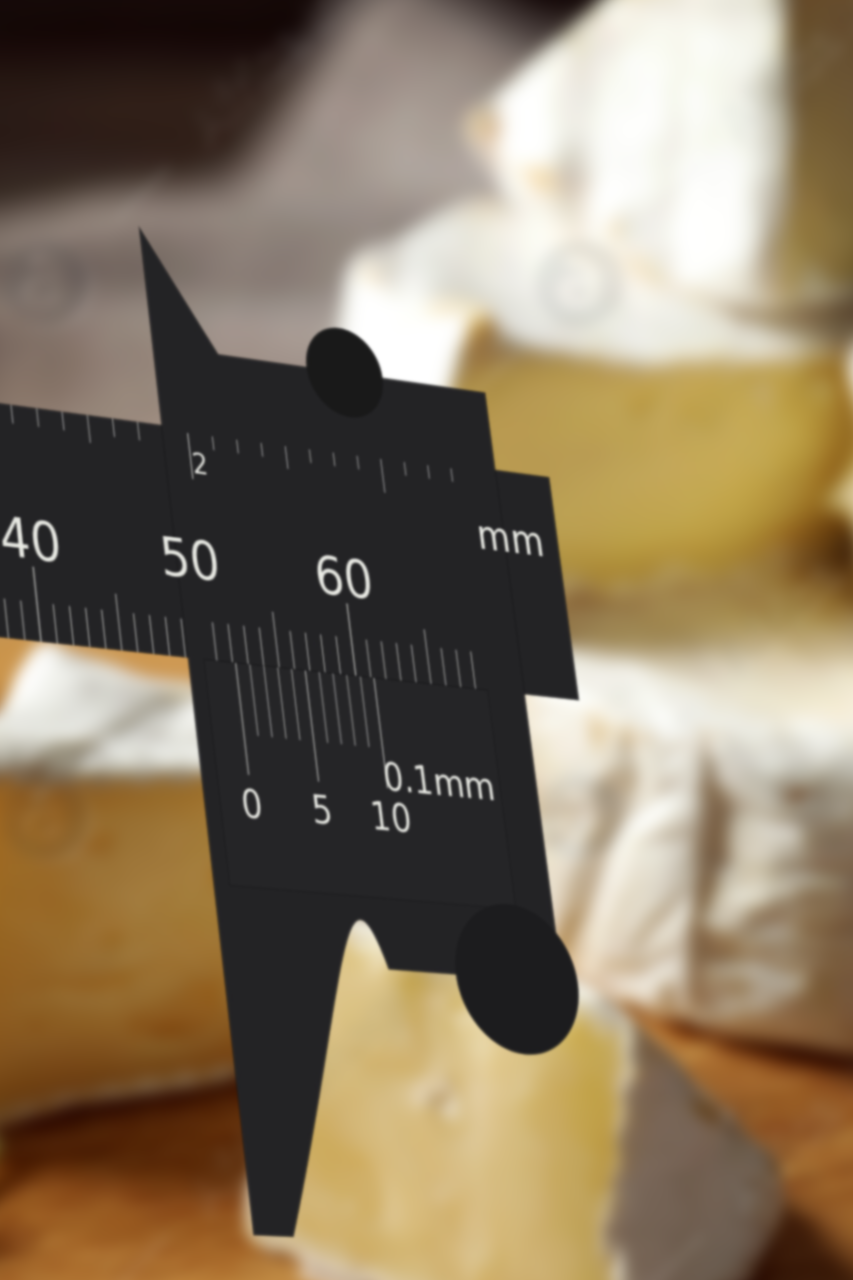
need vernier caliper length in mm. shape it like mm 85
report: mm 52.2
